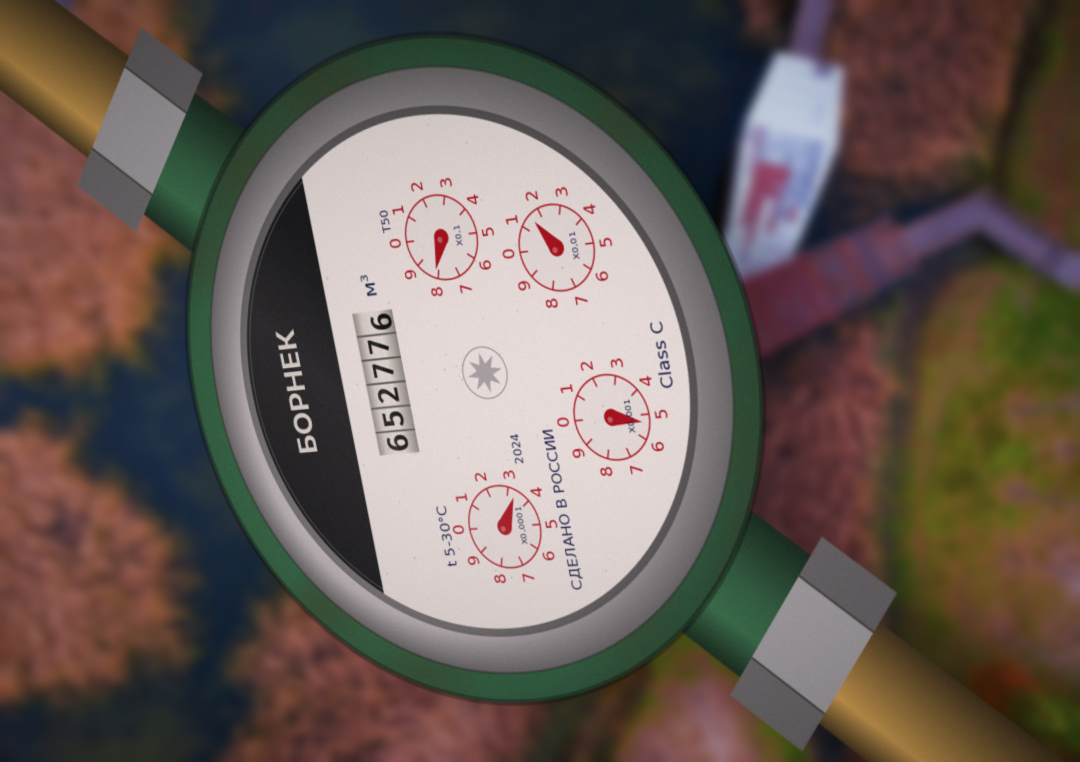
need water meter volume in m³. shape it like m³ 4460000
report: m³ 652775.8153
